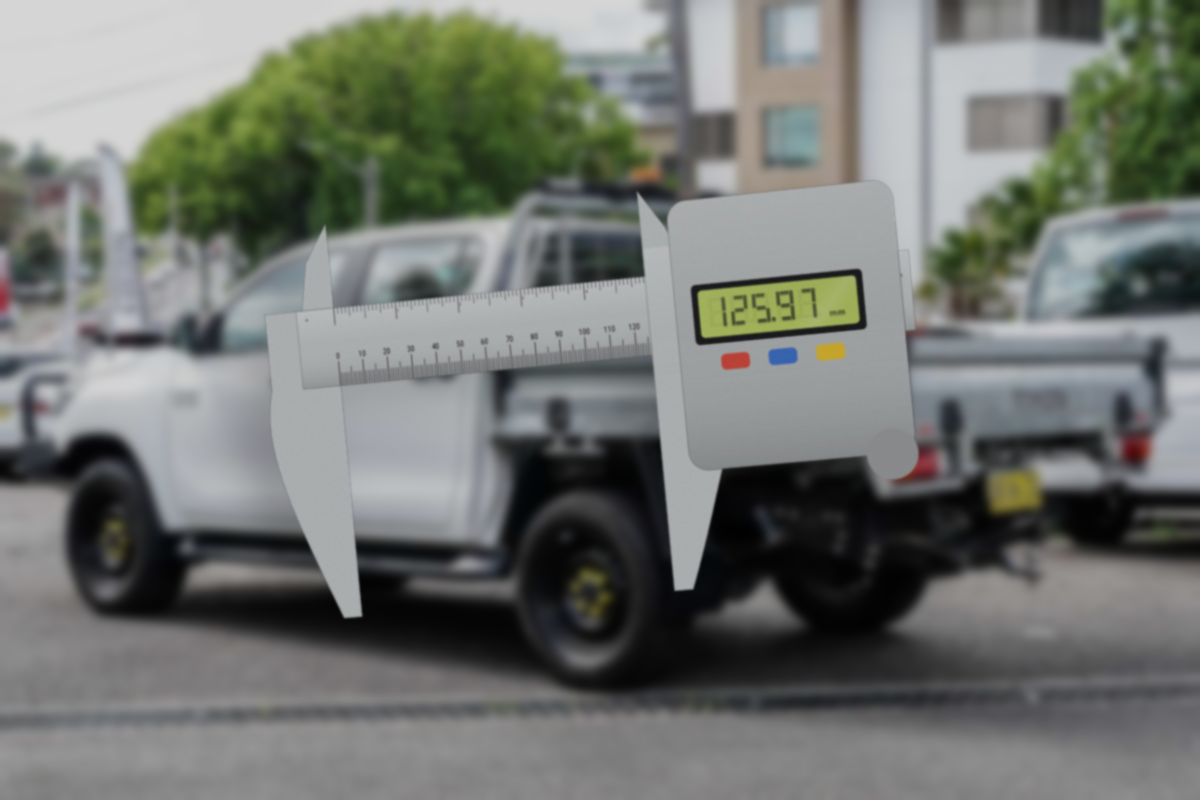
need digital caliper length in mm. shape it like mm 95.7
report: mm 125.97
